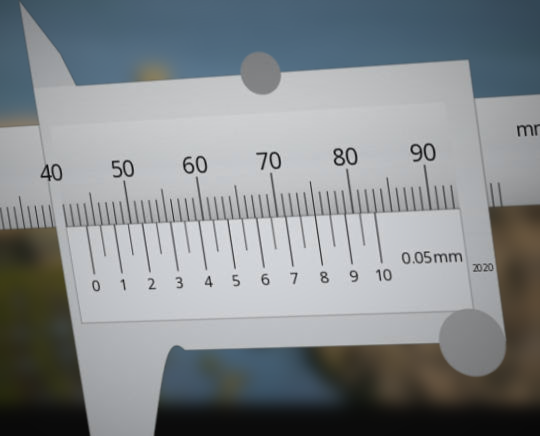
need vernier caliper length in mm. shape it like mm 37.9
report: mm 43.8
